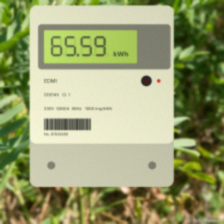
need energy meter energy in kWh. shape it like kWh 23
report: kWh 65.59
